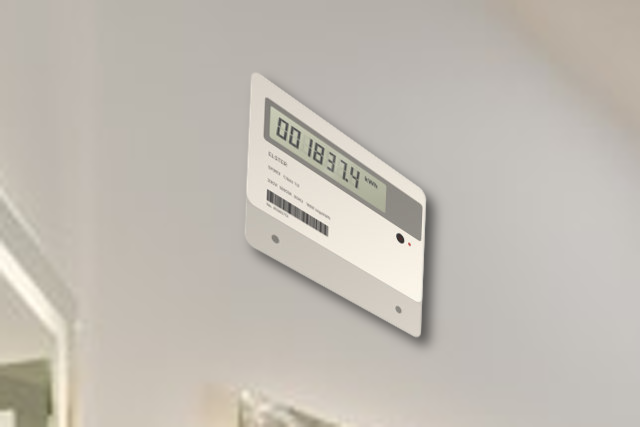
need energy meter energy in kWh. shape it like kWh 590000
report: kWh 1837.4
